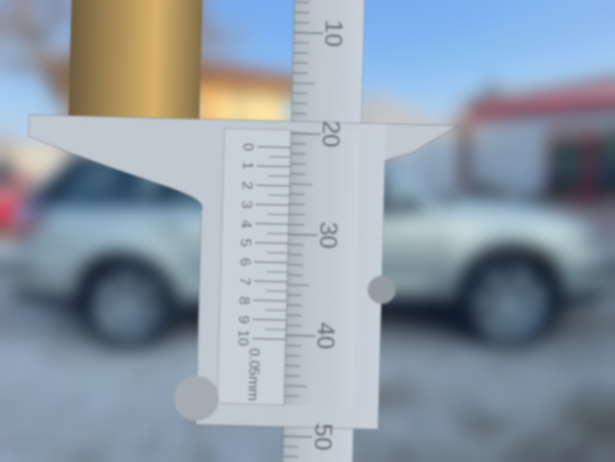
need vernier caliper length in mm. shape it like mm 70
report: mm 21.4
